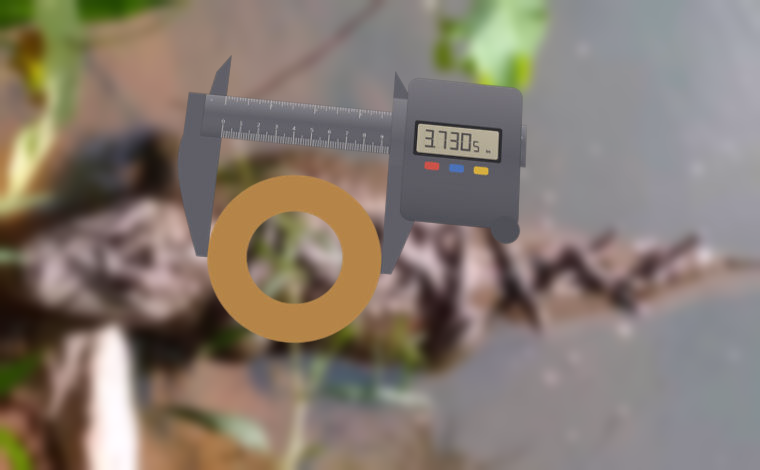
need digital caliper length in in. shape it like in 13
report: in 3.7305
